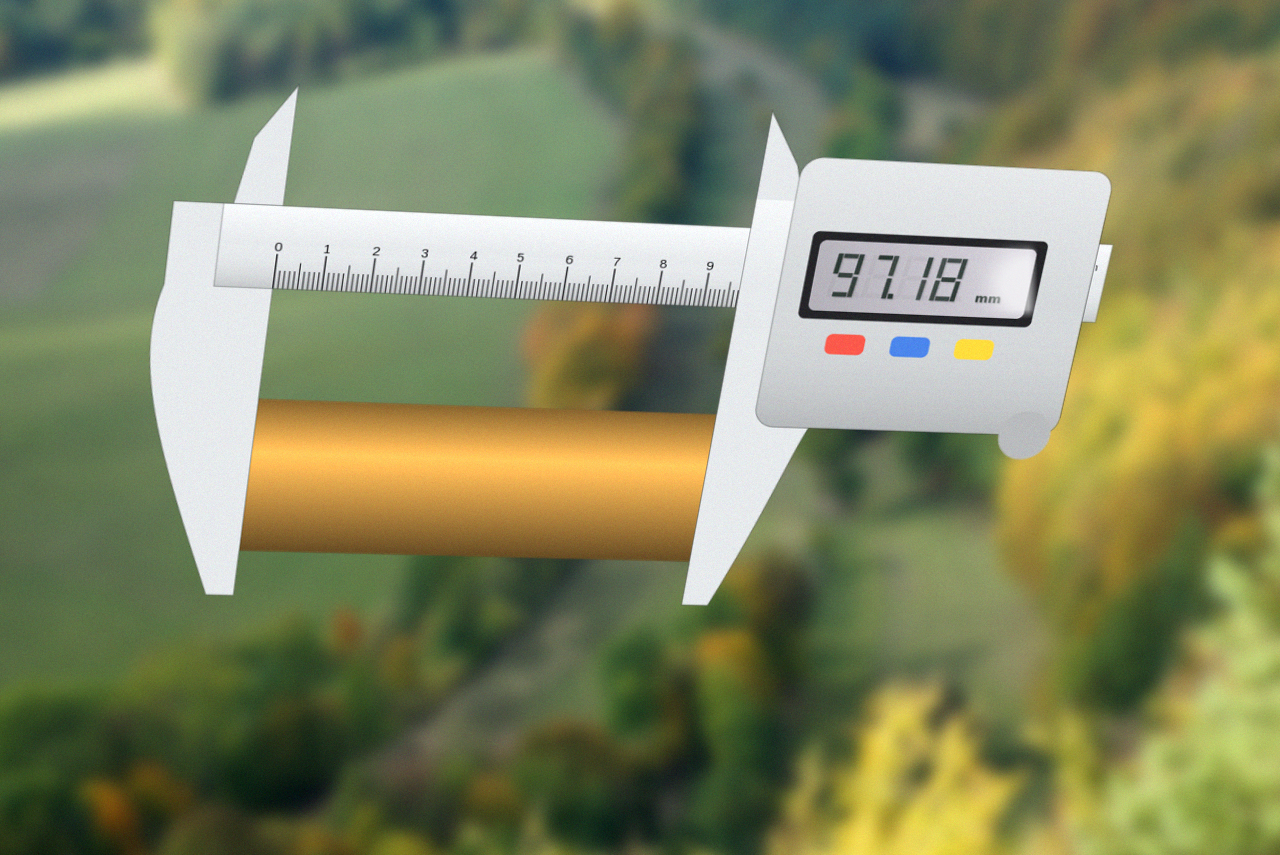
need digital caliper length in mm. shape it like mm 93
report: mm 97.18
